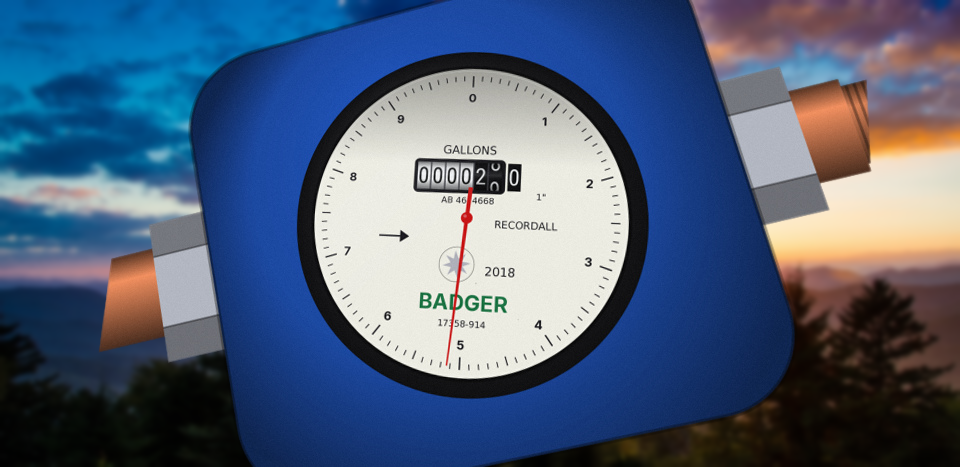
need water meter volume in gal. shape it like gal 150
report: gal 285.1
